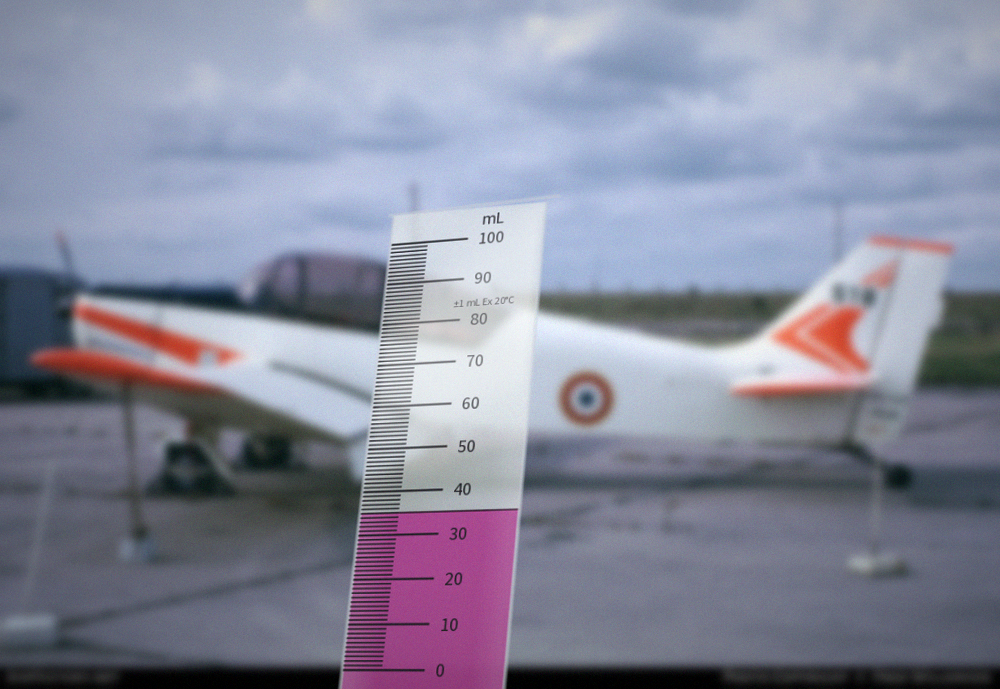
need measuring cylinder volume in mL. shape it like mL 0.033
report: mL 35
